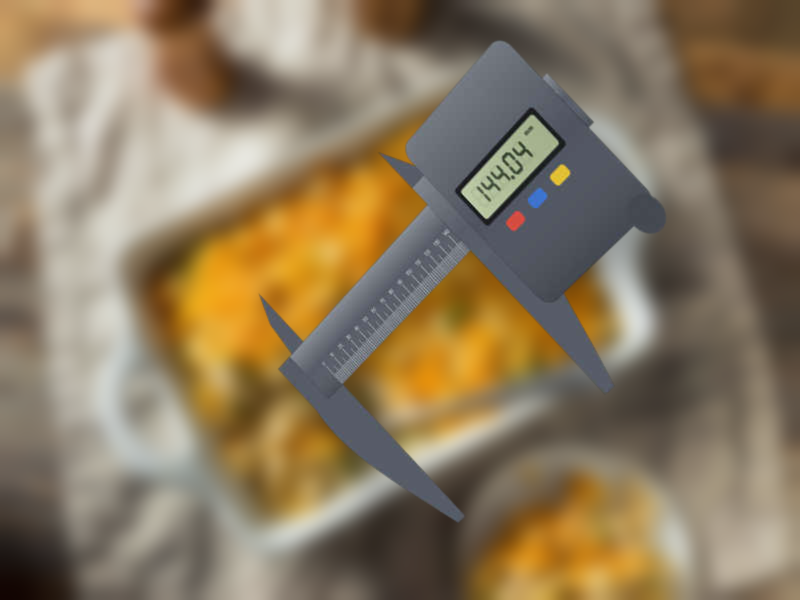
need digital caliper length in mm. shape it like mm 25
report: mm 144.04
